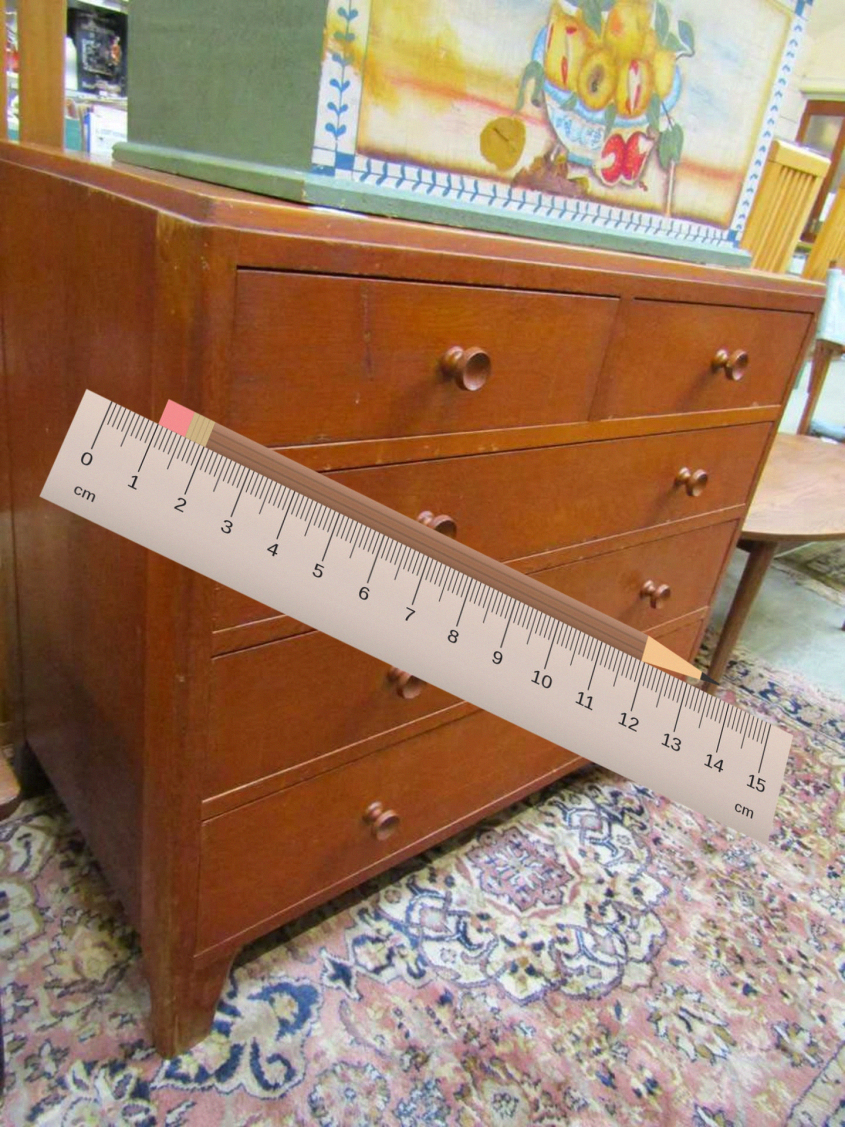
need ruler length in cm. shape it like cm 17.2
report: cm 12.7
